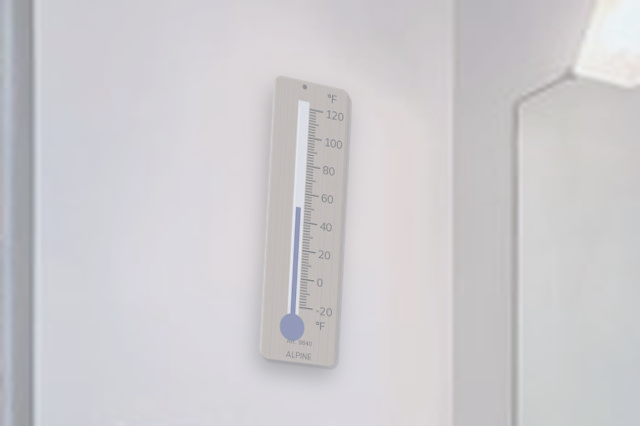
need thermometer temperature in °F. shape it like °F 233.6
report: °F 50
